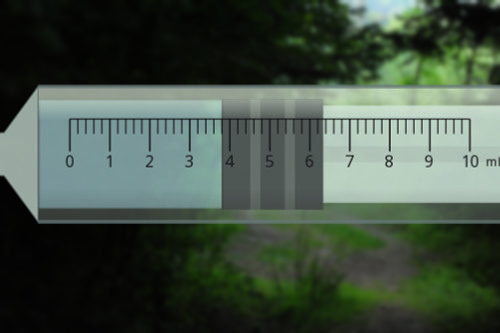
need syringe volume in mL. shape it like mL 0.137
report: mL 3.8
